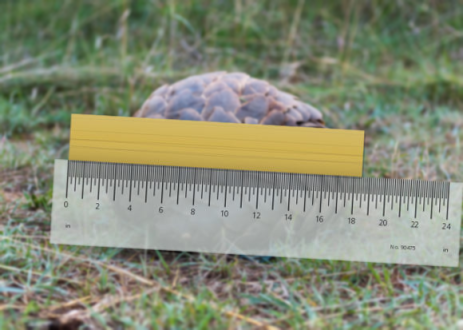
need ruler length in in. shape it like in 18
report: in 18.5
